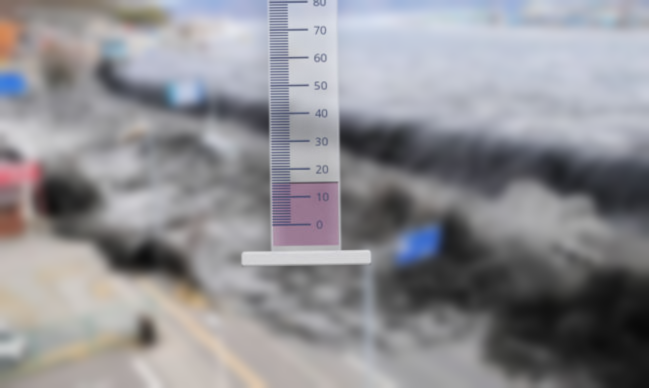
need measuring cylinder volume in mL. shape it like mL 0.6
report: mL 15
